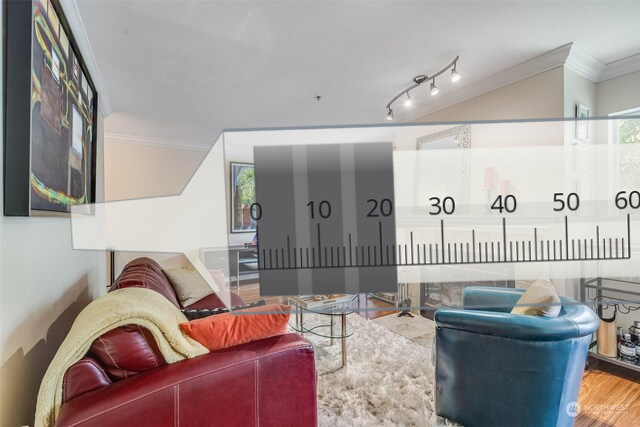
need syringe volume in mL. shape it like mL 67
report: mL 0
